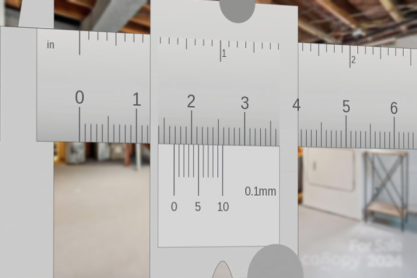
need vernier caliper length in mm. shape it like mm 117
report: mm 16.8
